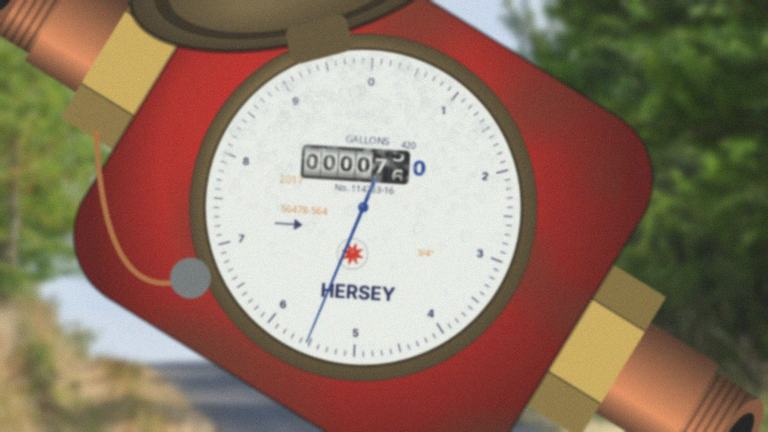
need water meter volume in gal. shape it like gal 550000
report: gal 755.5
